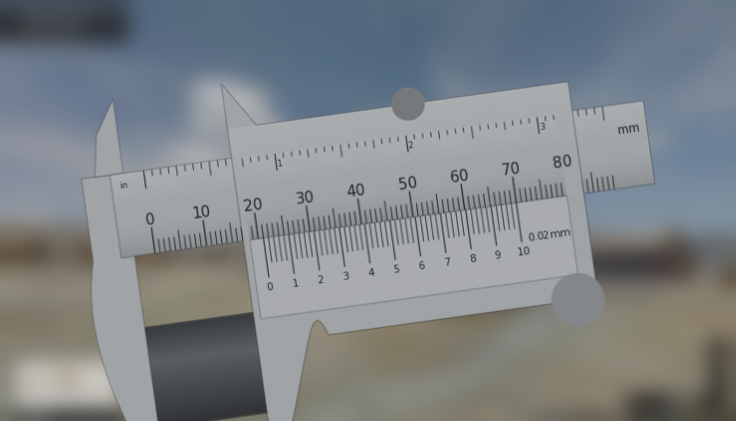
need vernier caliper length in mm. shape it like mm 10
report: mm 21.0
